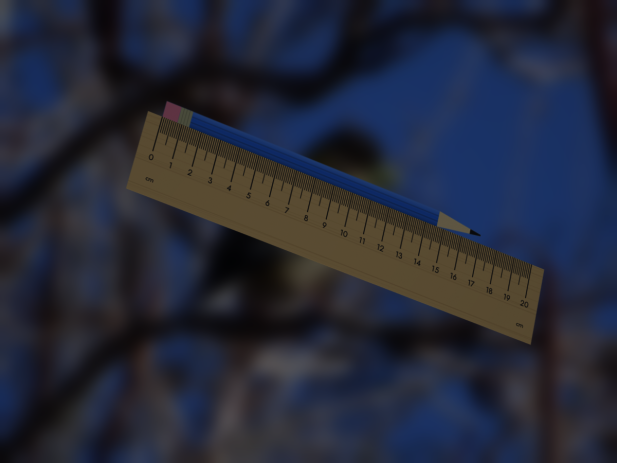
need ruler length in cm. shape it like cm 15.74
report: cm 17
